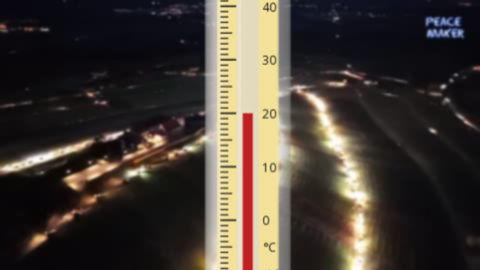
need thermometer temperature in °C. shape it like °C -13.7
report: °C 20
